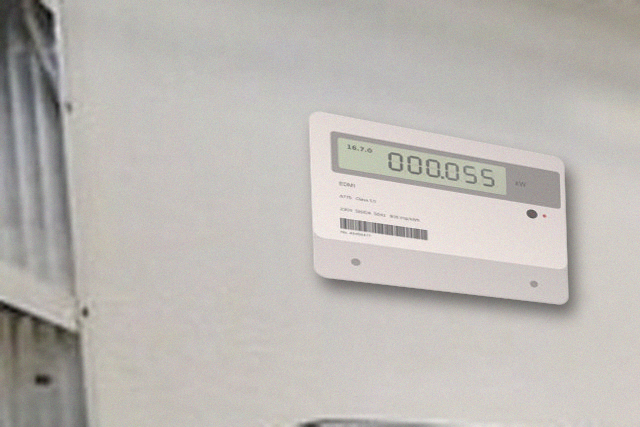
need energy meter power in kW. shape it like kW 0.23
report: kW 0.055
